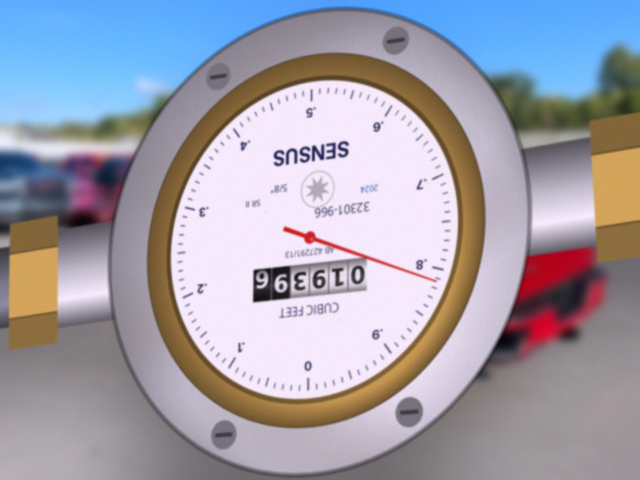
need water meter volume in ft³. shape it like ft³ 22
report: ft³ 19395.81
